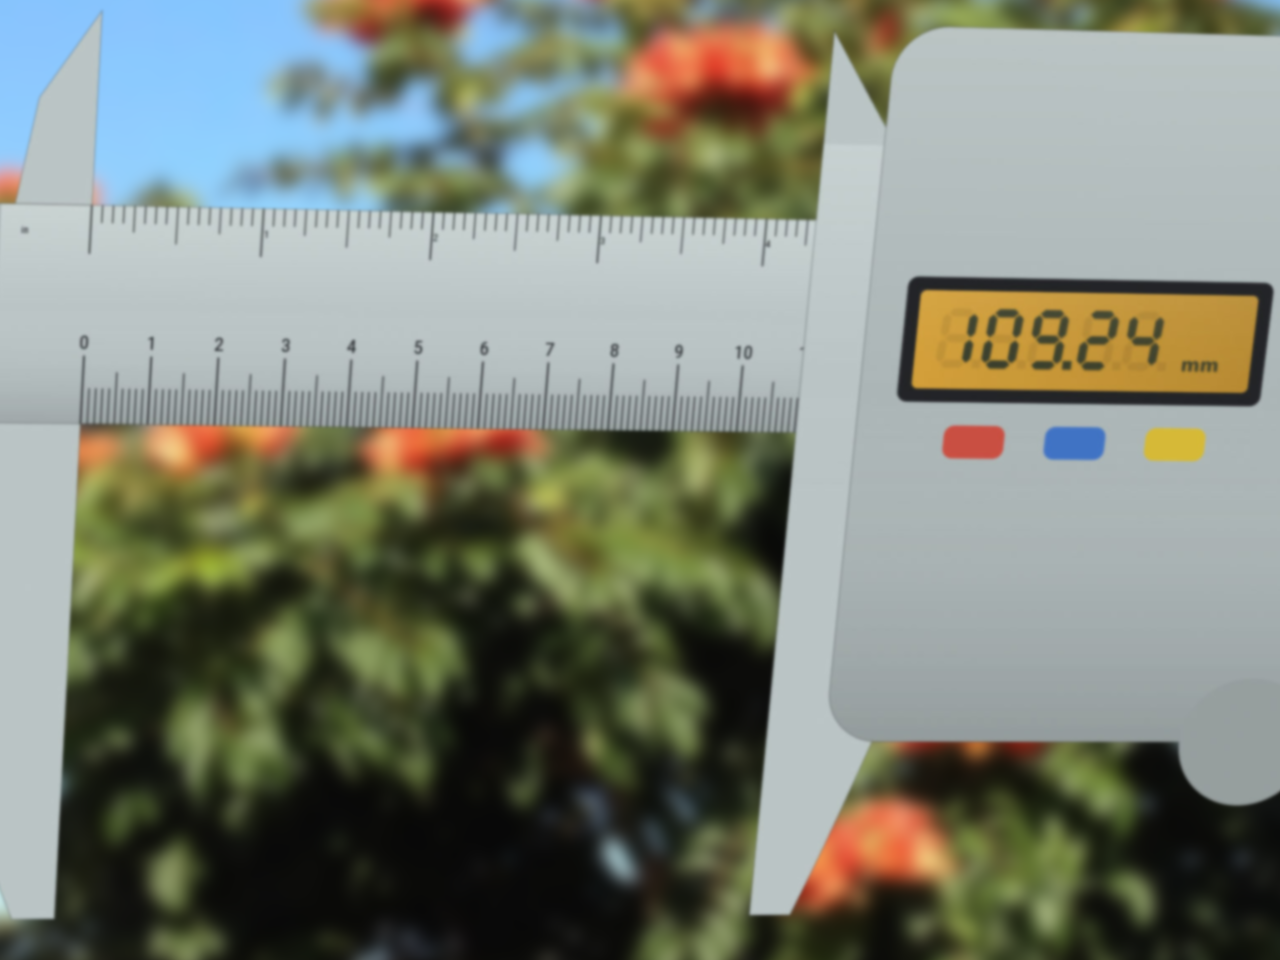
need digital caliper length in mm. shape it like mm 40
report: mm 109.24
